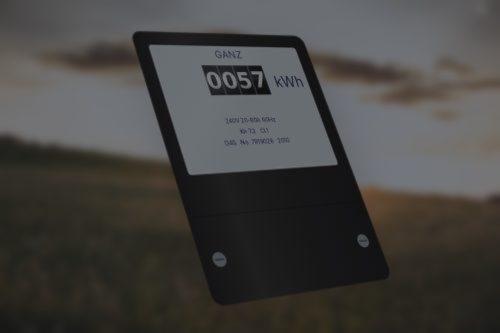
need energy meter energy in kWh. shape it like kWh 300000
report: kWh 57
